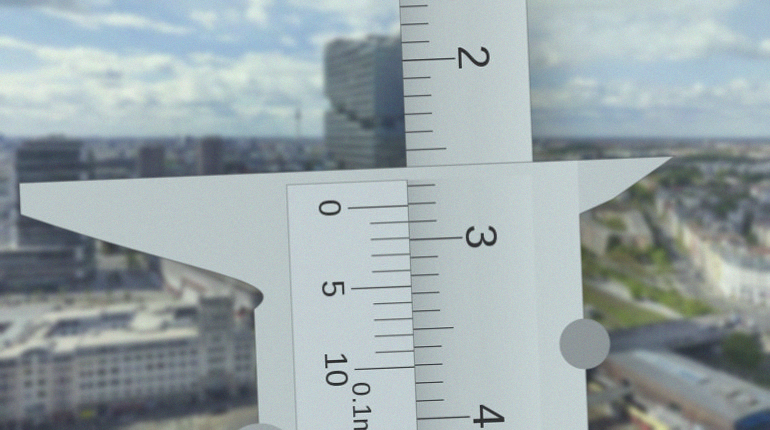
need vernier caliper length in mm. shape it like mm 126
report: mm 28.1
